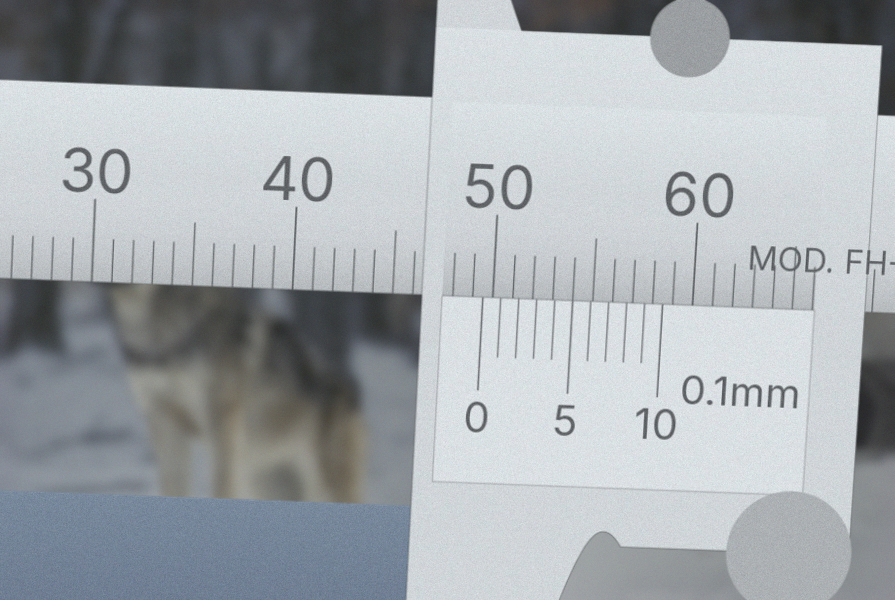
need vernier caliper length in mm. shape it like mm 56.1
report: mm 49.5
